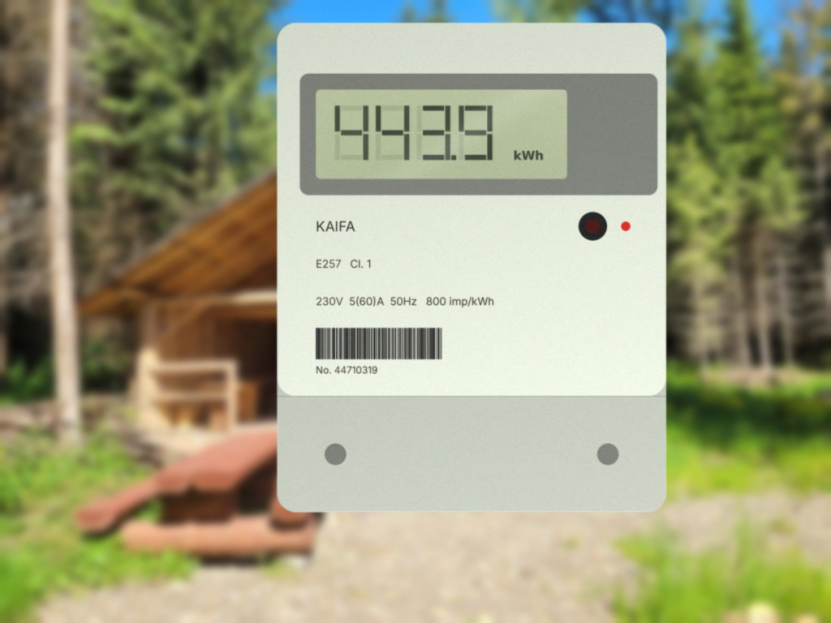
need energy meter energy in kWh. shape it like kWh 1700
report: kWh 443.9
